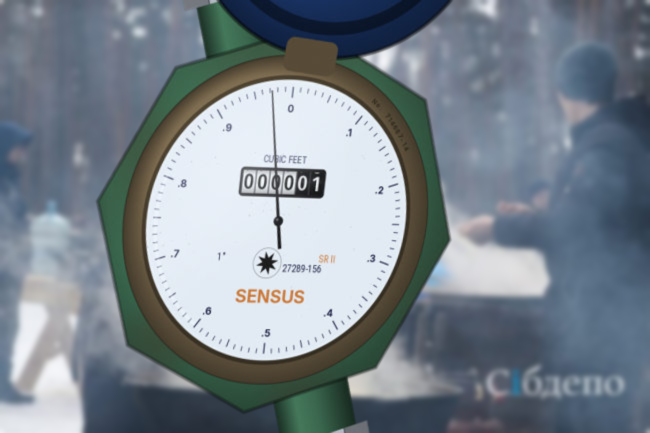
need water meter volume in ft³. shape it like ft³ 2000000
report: ft³ 0.97
